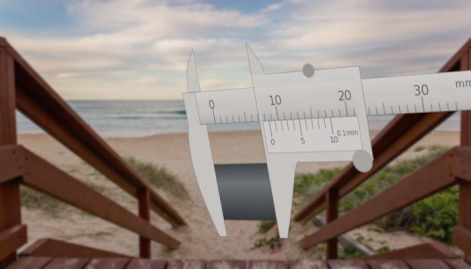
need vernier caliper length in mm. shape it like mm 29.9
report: mm 8.6
